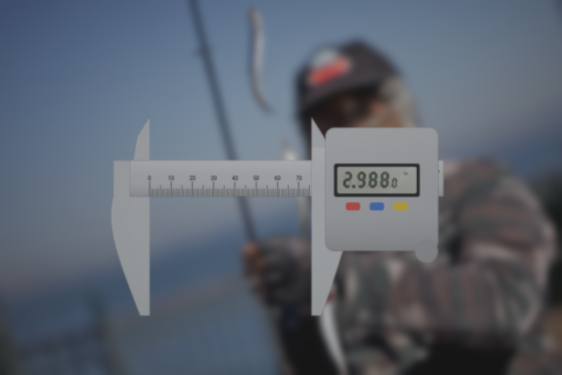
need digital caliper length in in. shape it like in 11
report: in 2.9880
